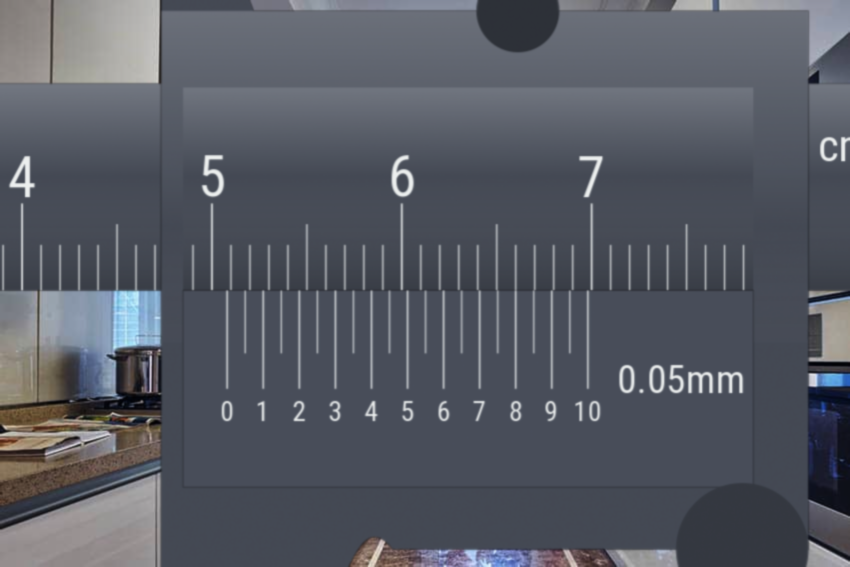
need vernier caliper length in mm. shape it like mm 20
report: mm 50.8
